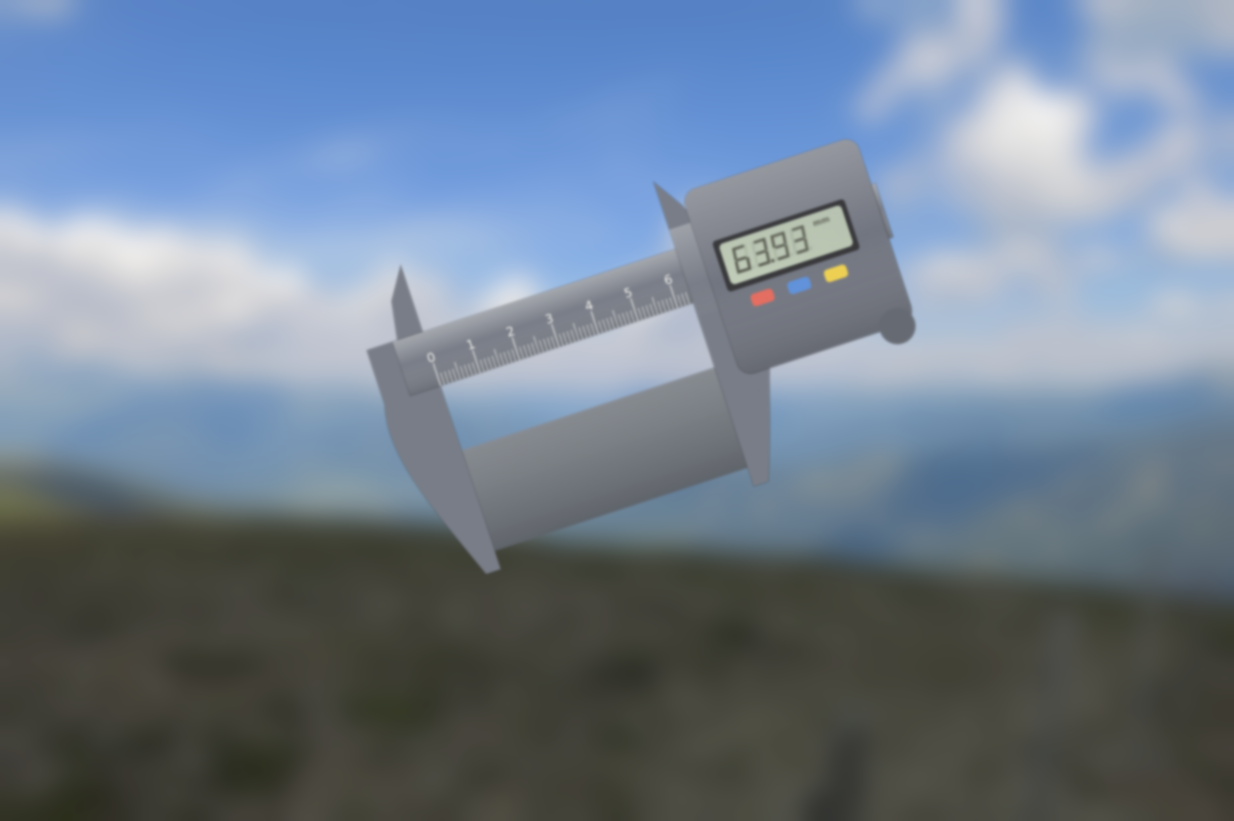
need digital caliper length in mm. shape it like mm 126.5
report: mm 63.93
